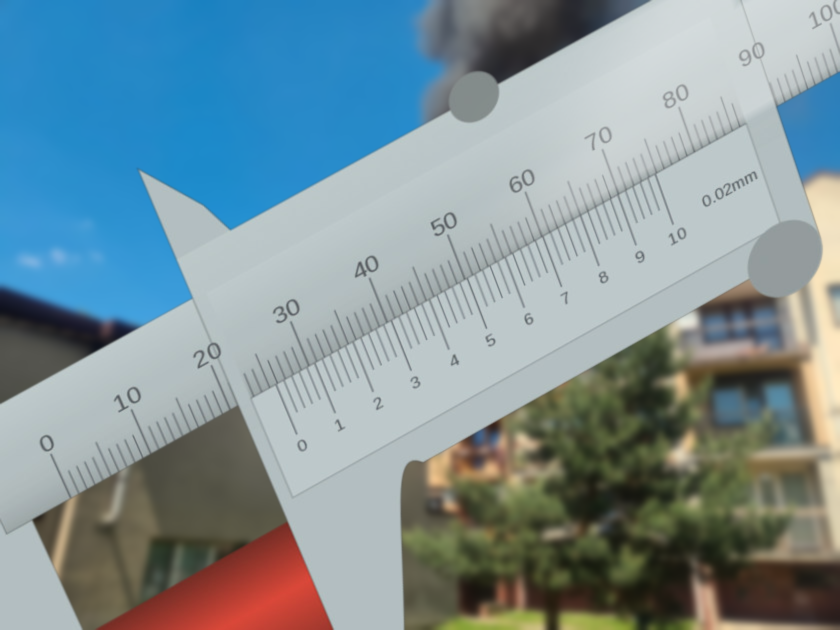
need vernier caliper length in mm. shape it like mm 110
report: mm 25.8
